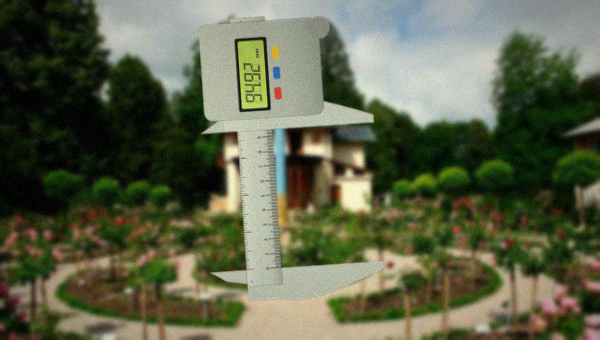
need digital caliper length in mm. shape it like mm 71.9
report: mm 94.92
